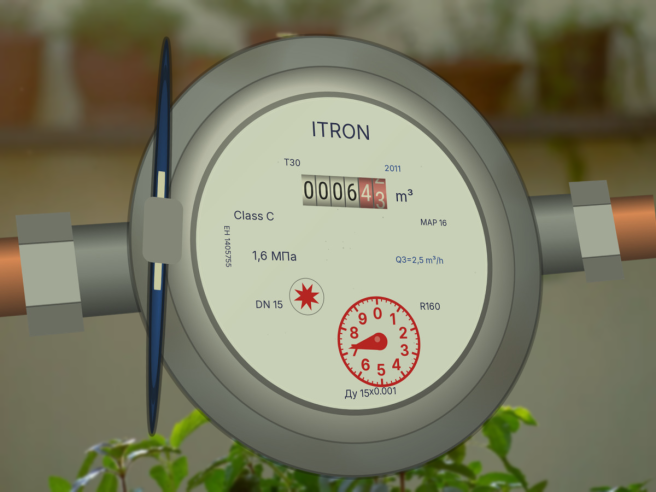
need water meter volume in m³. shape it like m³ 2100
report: m³ 6.427
